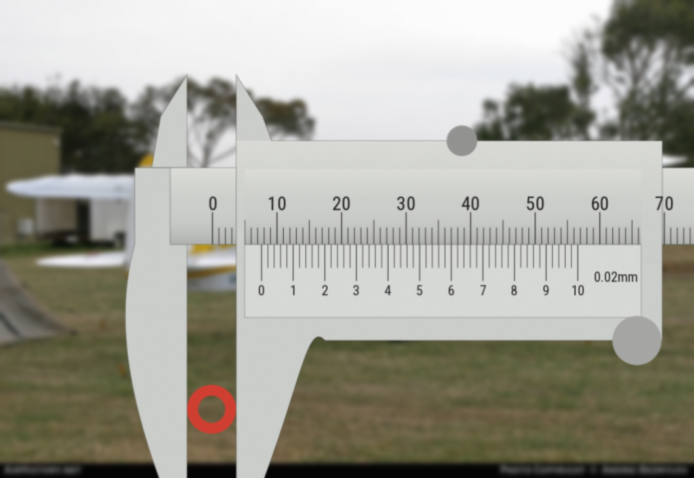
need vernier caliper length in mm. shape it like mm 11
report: mm 7.6
